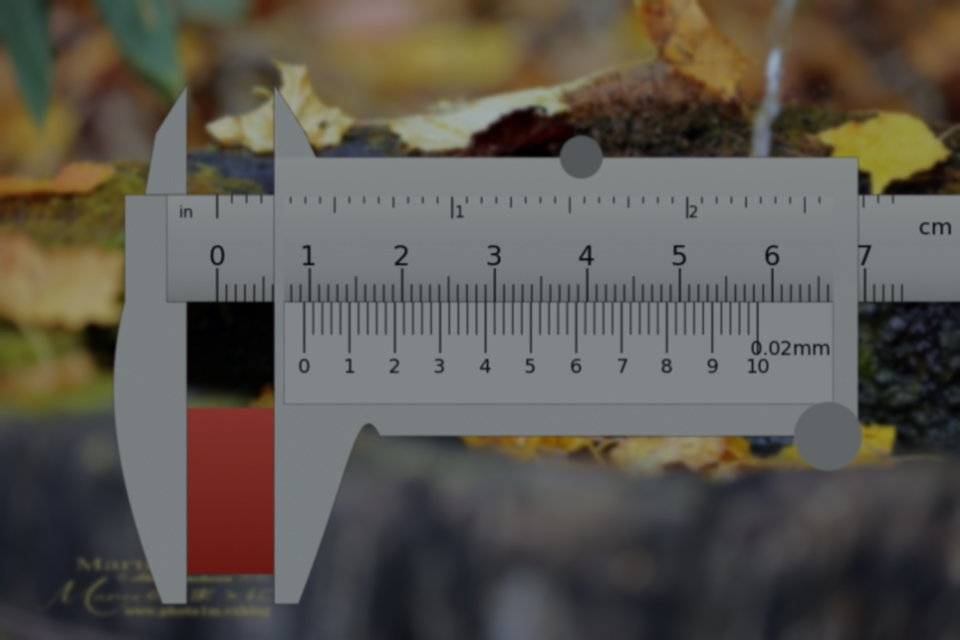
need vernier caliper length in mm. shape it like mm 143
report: mm 9.4
